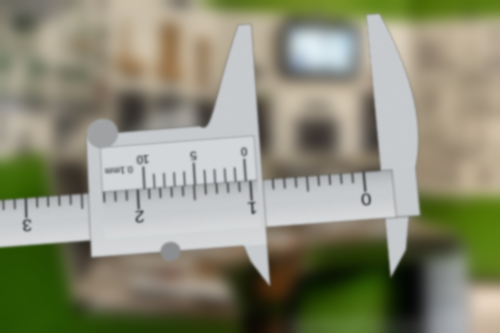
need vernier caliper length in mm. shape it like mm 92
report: mm 10.4
